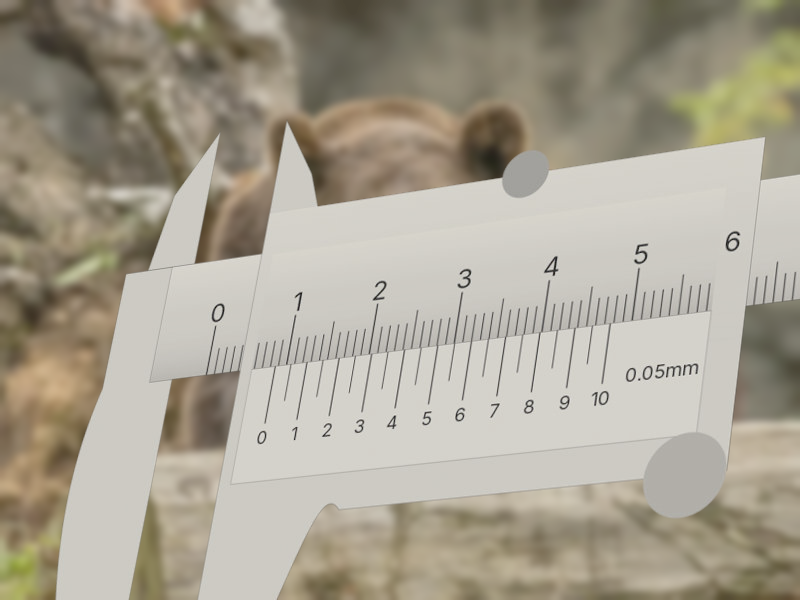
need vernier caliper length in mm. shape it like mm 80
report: mm 8.6
